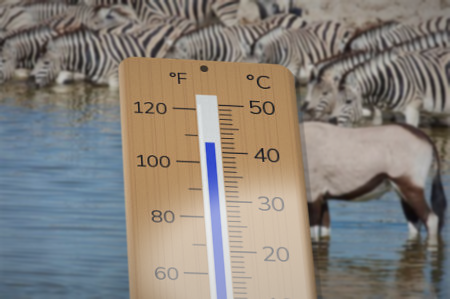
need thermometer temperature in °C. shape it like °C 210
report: °C 42
